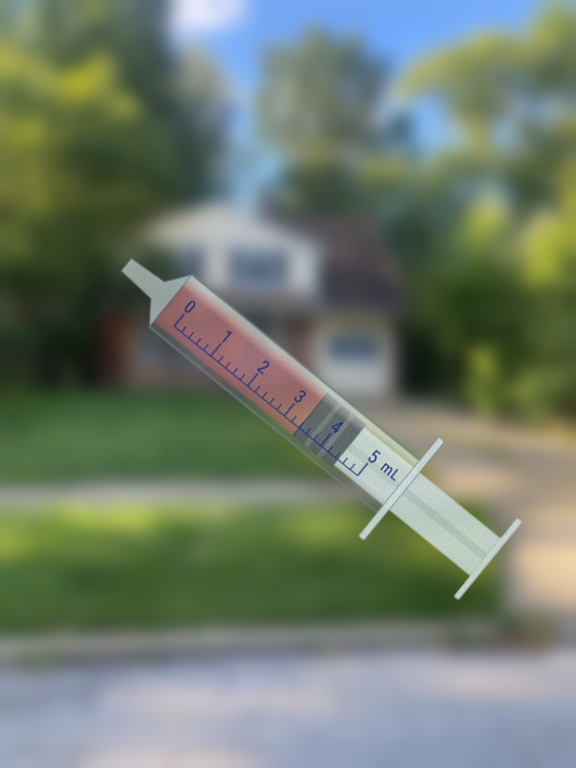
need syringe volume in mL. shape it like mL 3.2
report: mL 3.4
